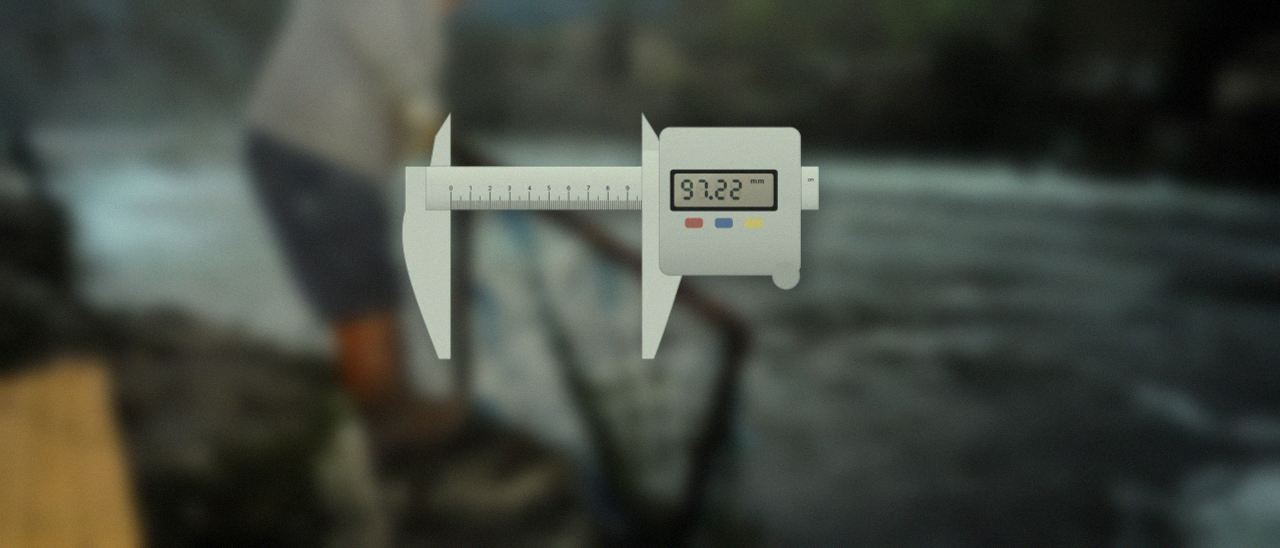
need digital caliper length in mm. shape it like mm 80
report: mm 97.22
